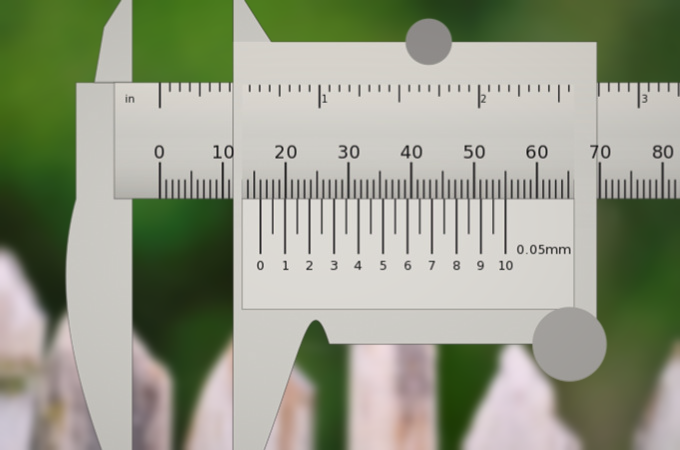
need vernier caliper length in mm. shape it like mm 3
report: mm 16.0
